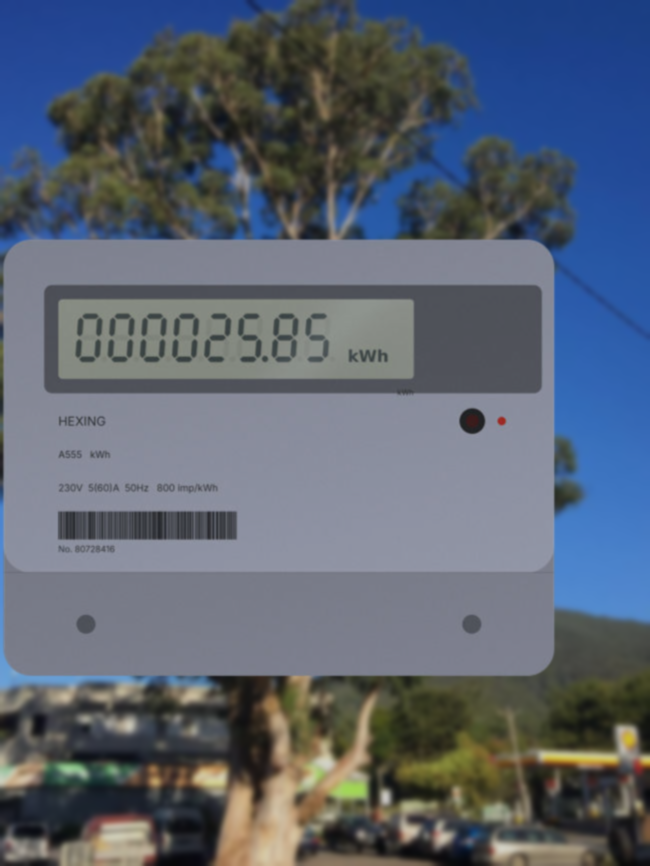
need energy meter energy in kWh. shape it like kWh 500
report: kWh 25.85
